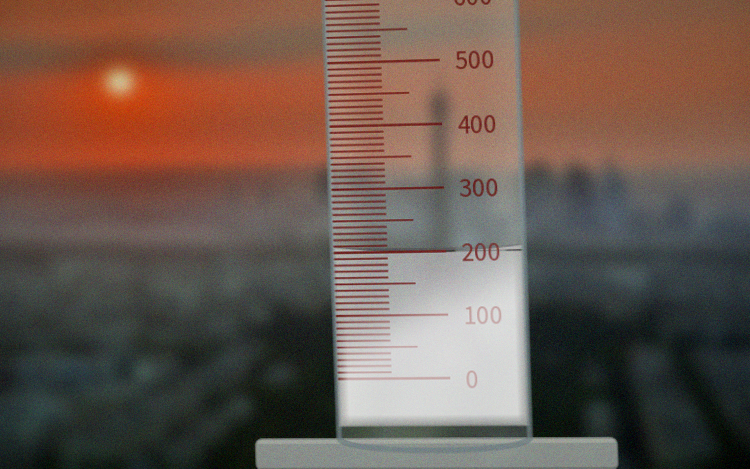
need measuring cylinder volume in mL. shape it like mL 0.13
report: mL 200
